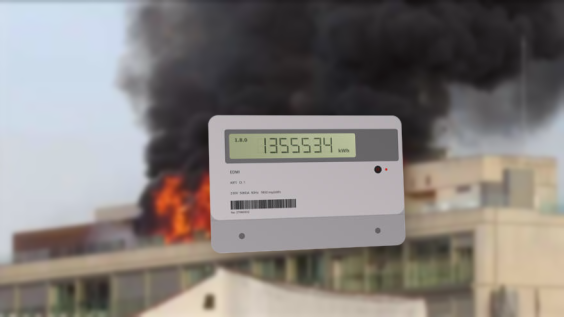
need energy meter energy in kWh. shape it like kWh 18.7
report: kWh 1355534
